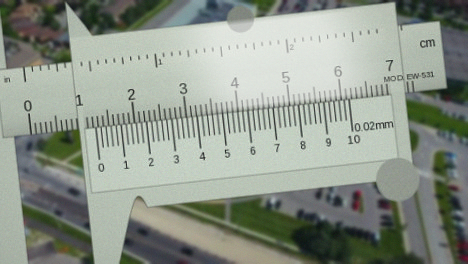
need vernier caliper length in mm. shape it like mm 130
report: mm 12.5
